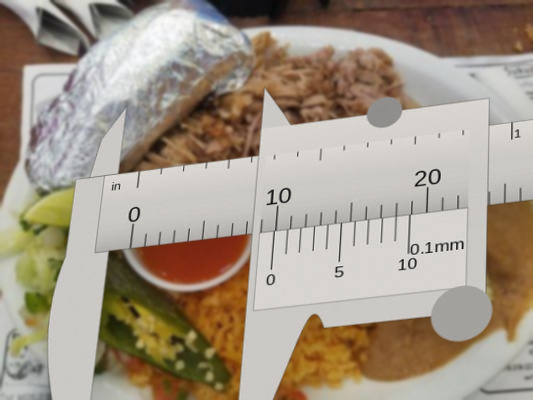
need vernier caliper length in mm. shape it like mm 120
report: mm 9.9
